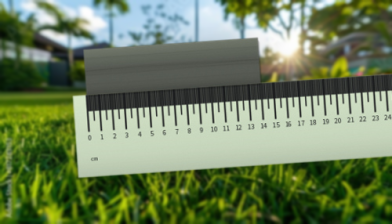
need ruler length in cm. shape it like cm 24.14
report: cm 14
